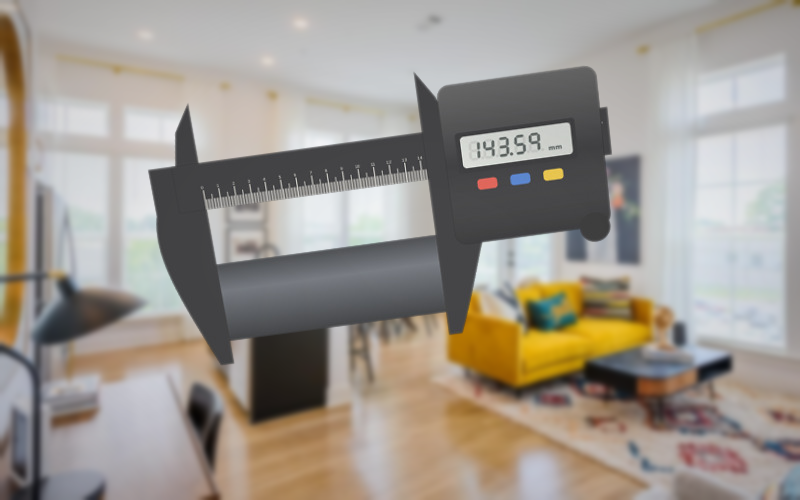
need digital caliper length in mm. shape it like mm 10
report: mm 143.59
